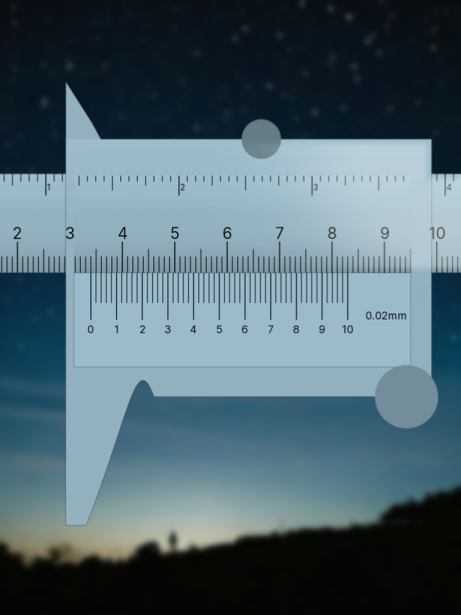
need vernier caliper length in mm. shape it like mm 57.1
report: mm 34.0
